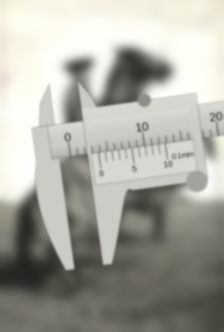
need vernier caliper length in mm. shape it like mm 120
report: mm 3.8
